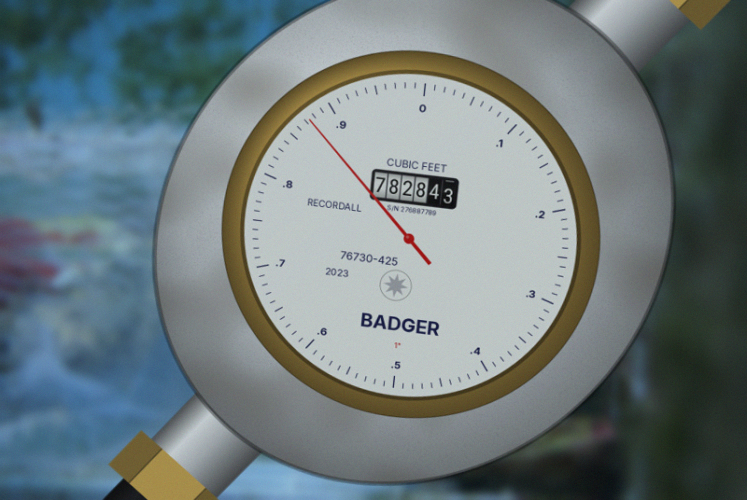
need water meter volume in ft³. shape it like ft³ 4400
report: ft³ 782842.87
